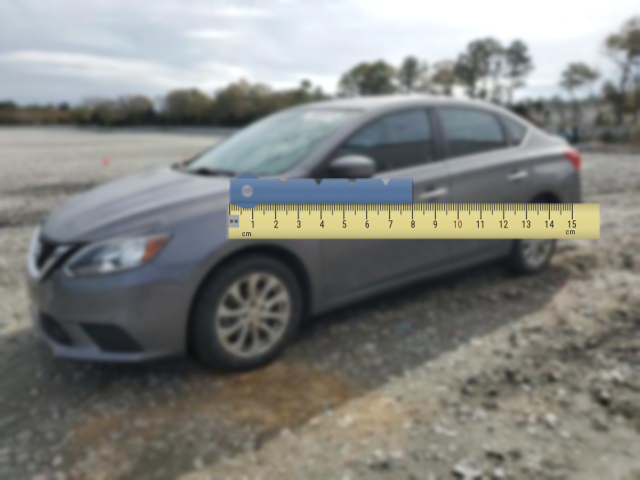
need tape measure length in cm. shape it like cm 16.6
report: cm 8
